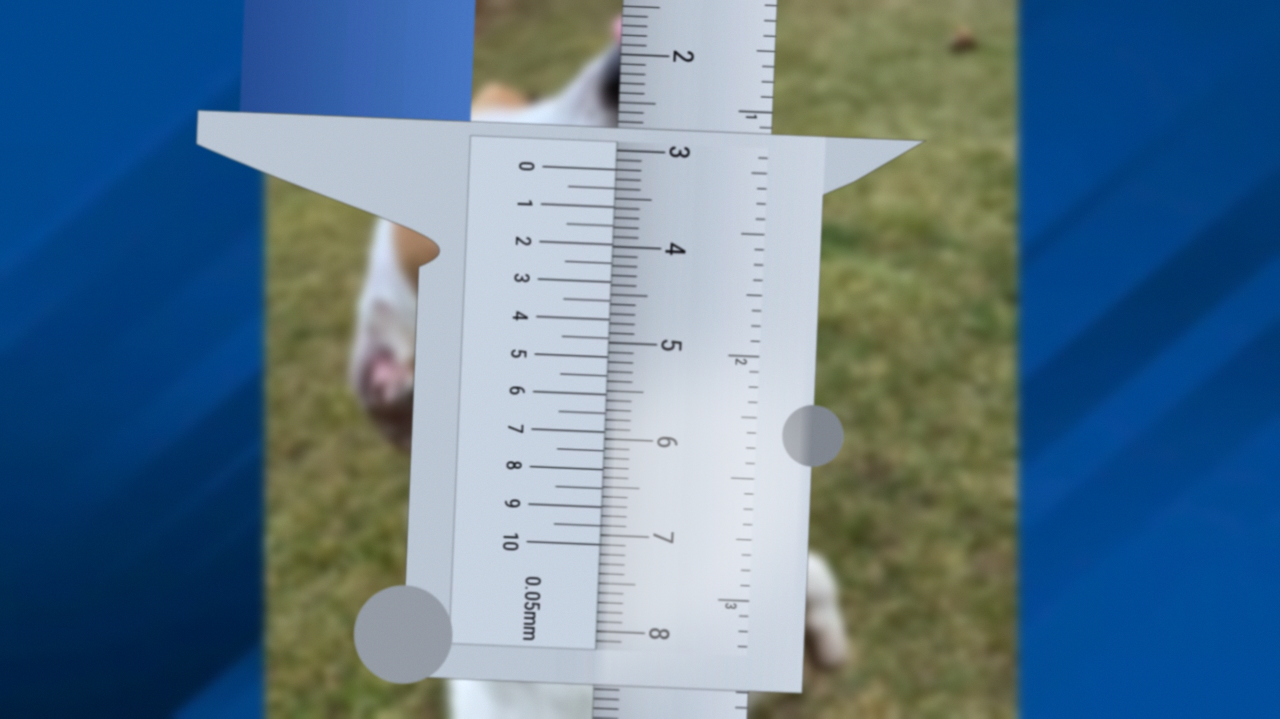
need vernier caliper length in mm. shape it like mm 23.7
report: mm 32.0
